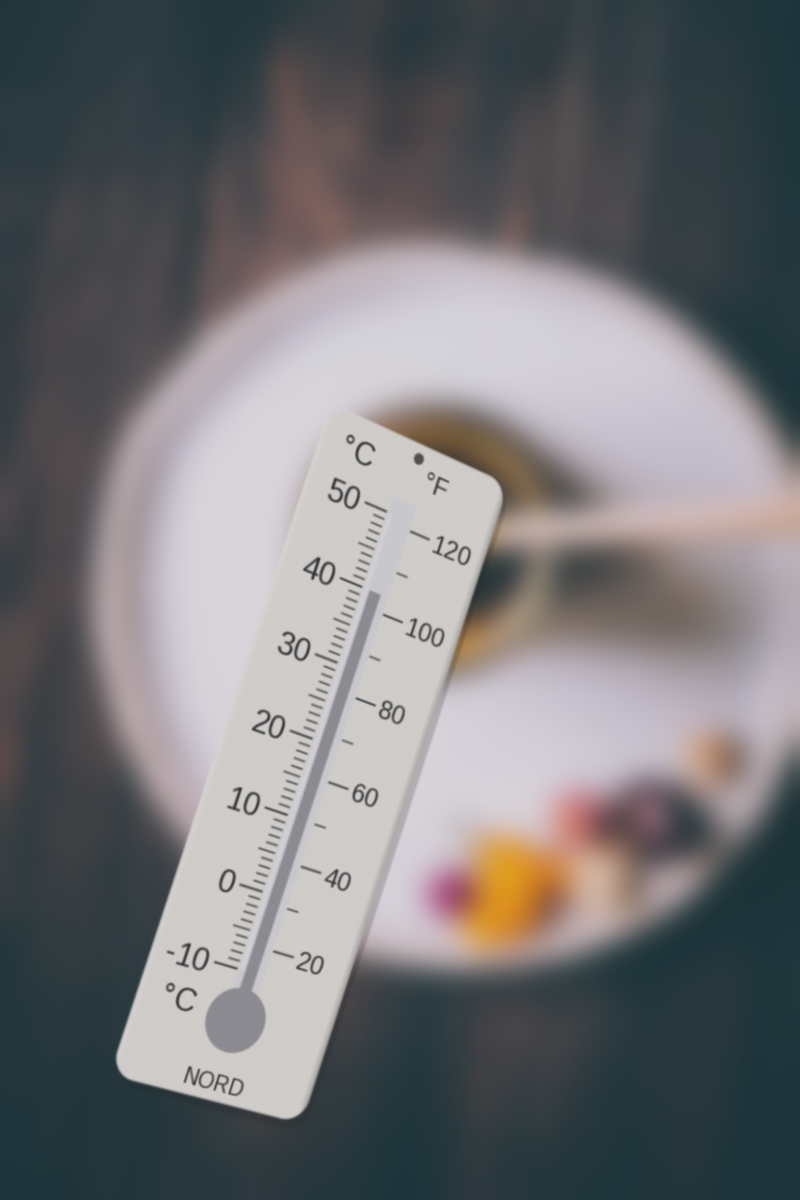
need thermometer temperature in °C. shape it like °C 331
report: °C 40
